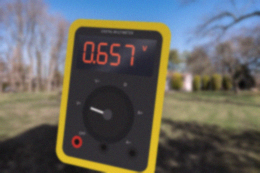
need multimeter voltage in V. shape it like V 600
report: V 0.657
